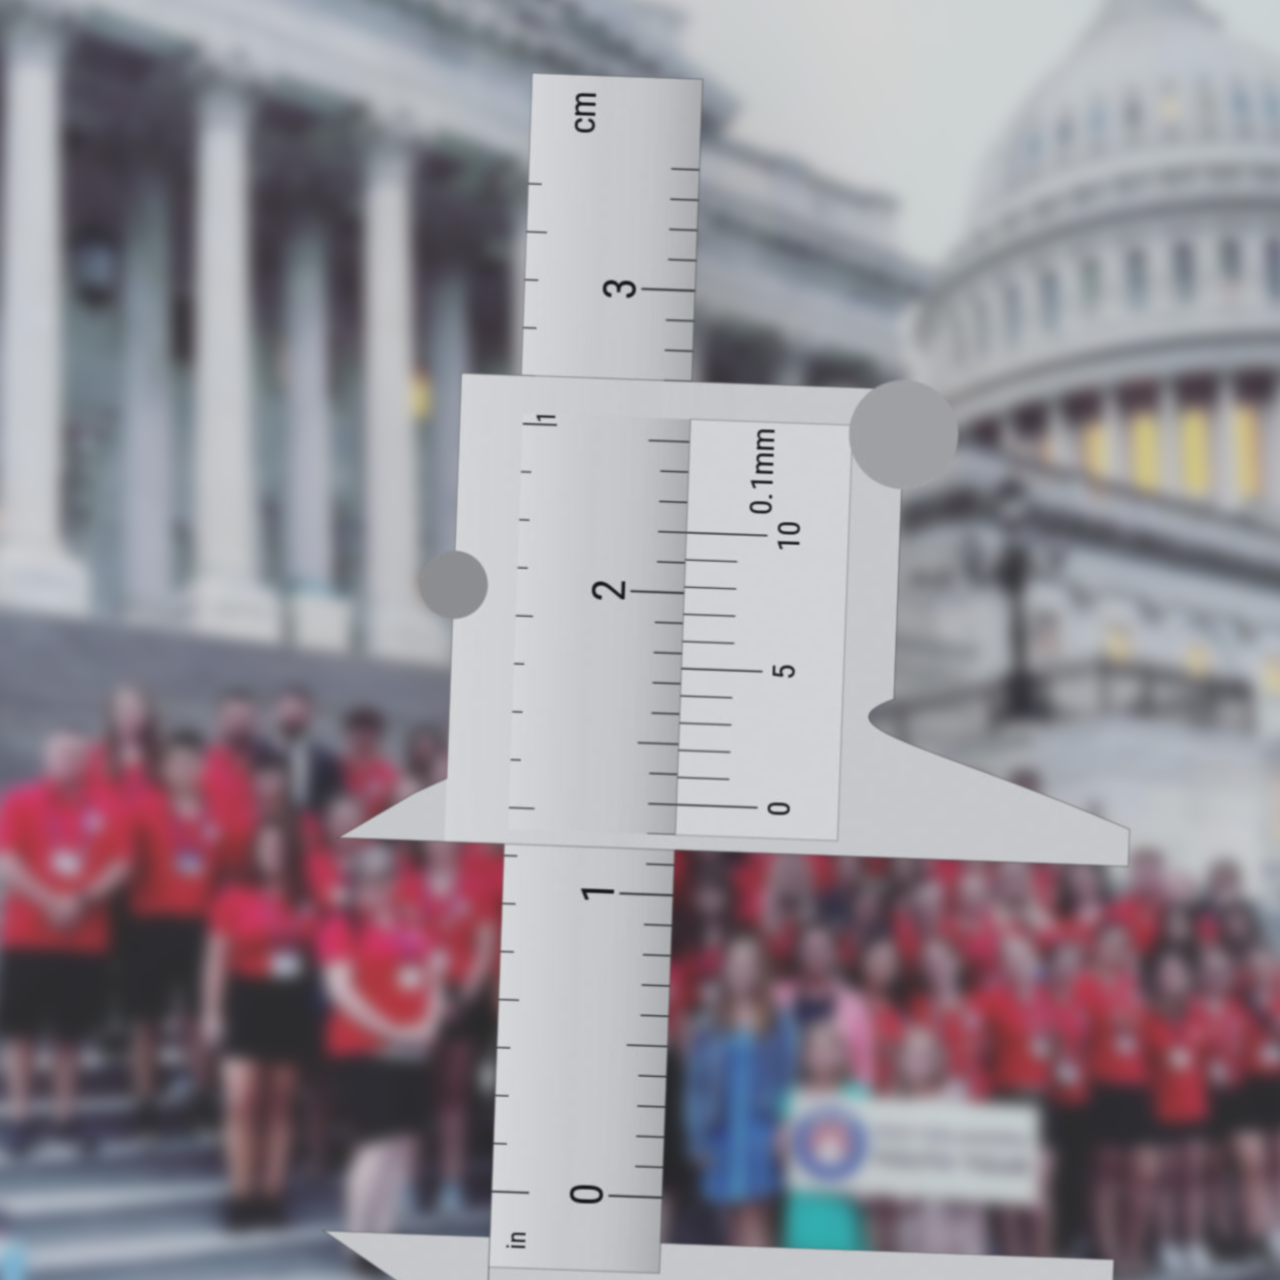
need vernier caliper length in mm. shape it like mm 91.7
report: mm 13.0
